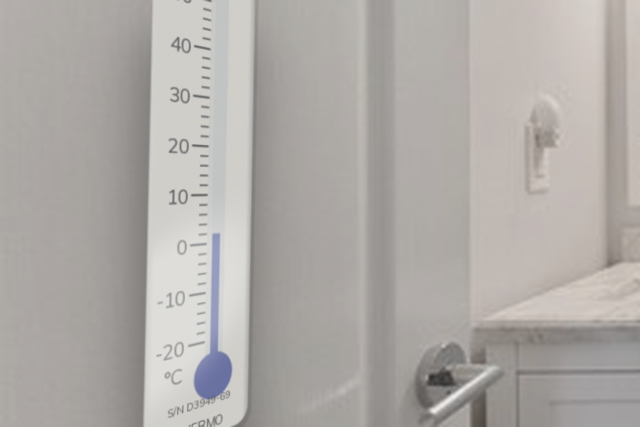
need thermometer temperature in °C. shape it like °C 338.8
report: °C 2
